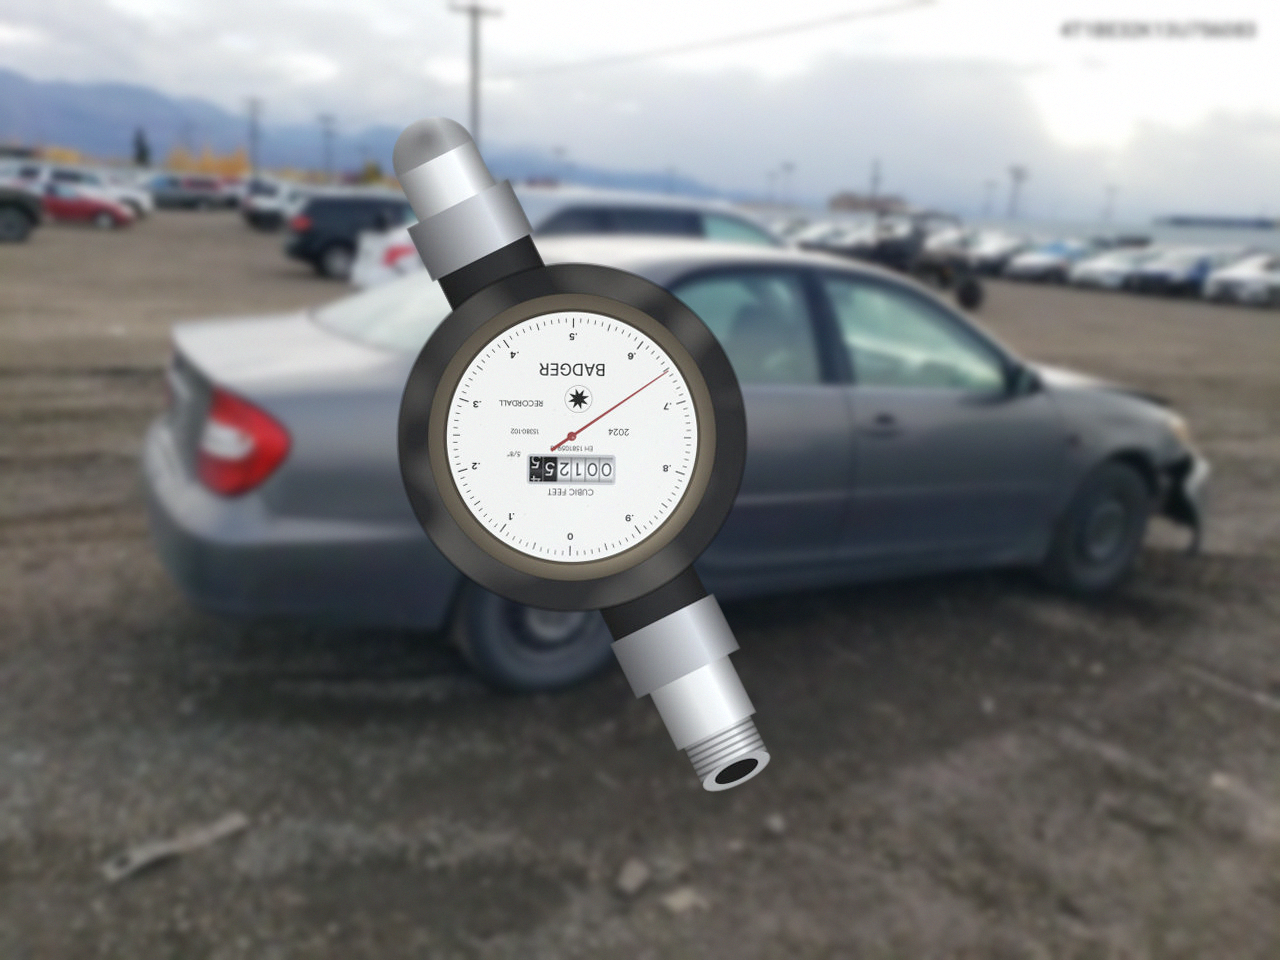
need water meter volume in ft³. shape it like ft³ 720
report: ft³ 1254.65
